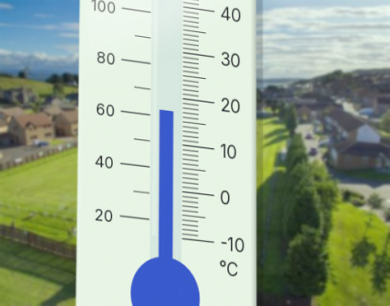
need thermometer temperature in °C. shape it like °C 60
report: °C 17
